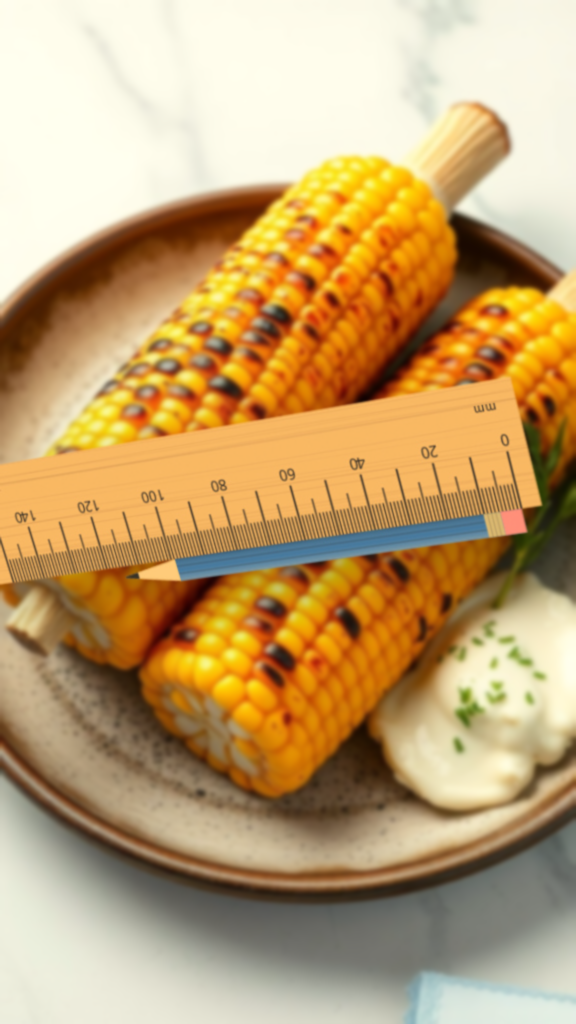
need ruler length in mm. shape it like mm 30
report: mm 115
